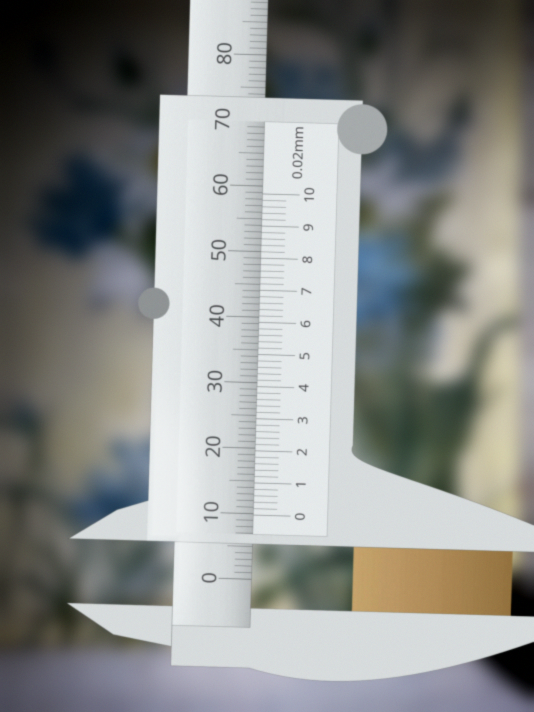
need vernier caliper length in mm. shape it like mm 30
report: mm 9.8
